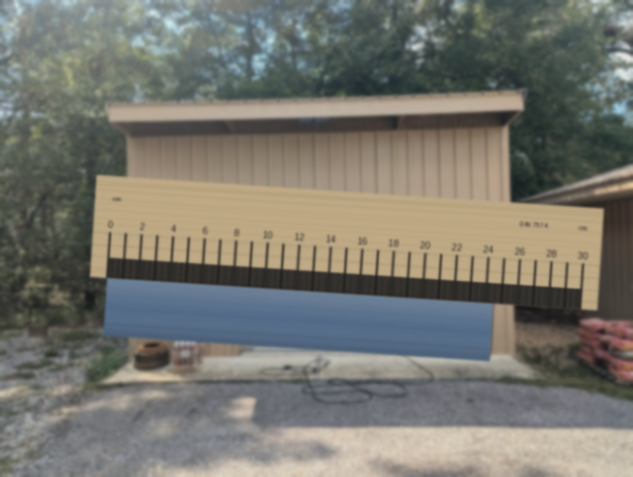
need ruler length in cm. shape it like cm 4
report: cm 24.5
